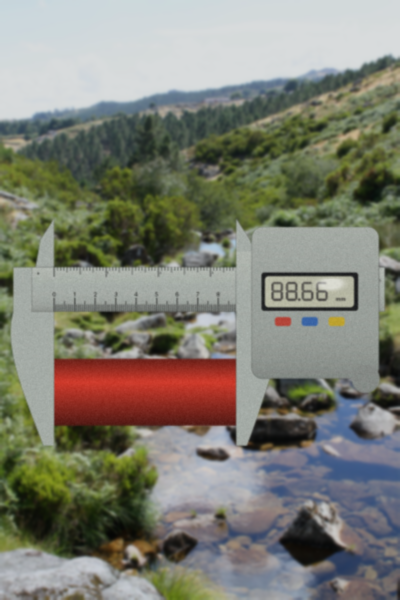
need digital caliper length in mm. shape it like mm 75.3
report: mm 88.66
